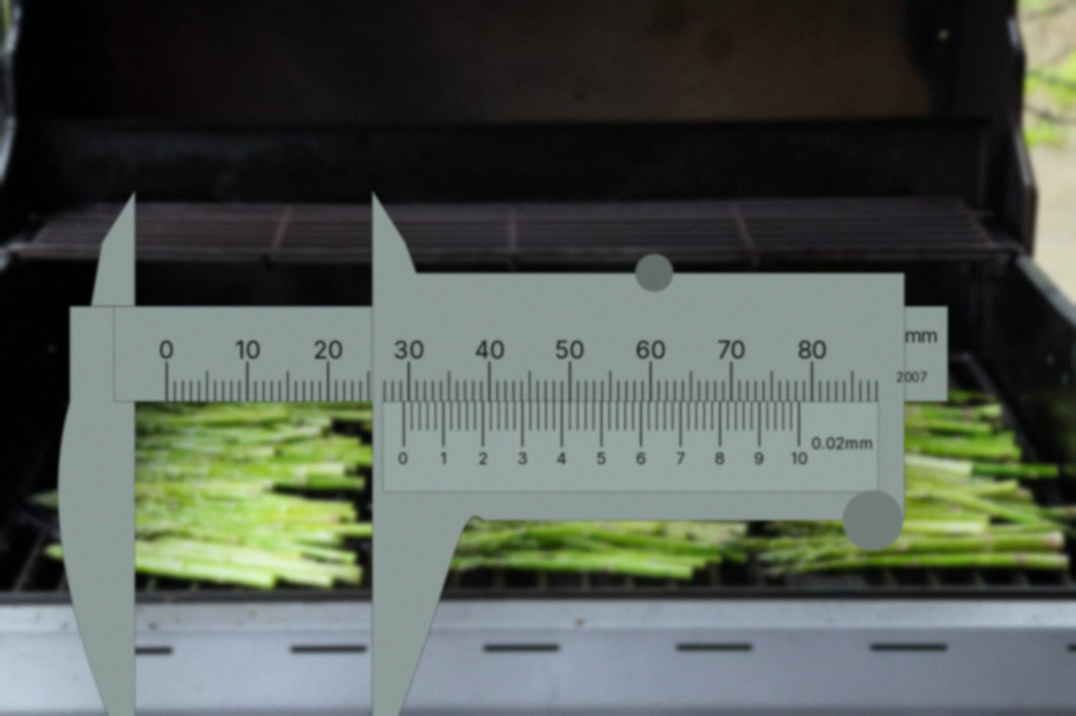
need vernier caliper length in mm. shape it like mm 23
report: mm 29.4
